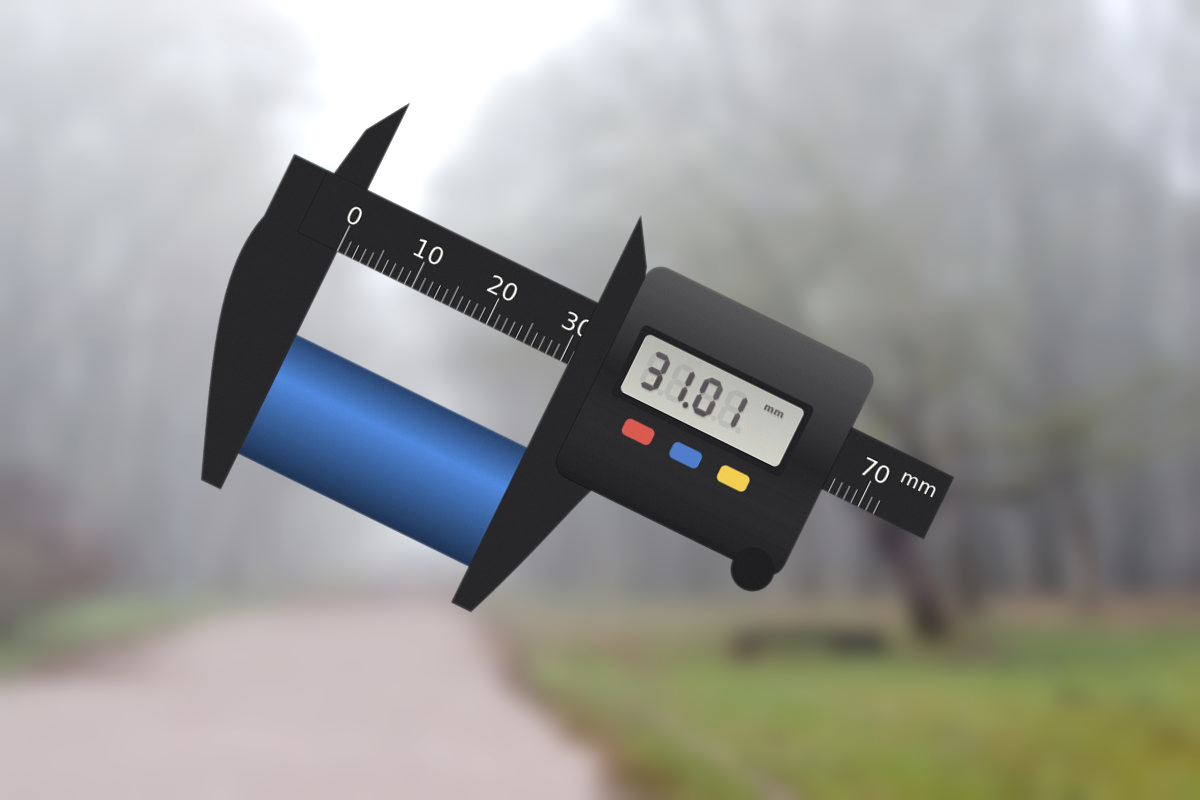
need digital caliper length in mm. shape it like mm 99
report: mm 31.01
